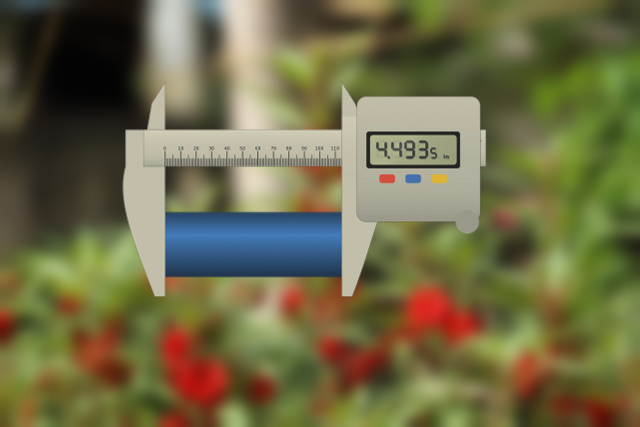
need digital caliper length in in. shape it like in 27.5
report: in 4.4935
